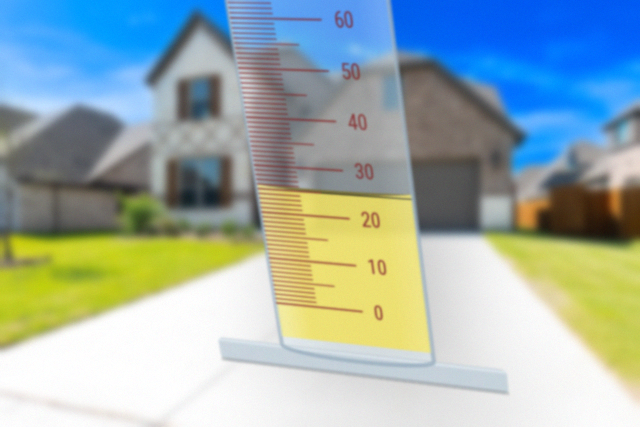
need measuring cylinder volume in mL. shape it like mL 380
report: mL 25
